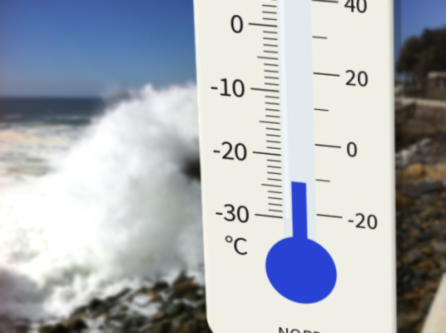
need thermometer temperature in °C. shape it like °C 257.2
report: °C -24
